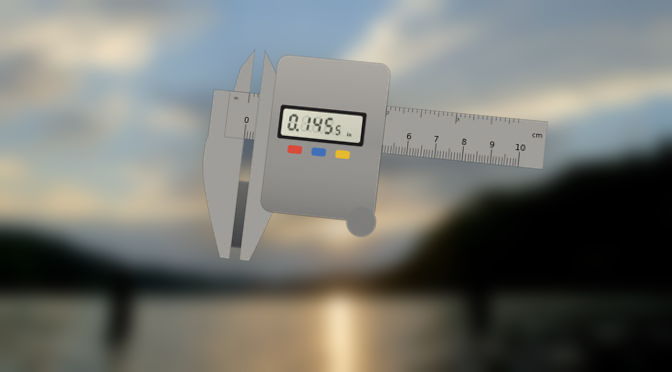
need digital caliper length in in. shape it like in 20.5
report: in 0.1455
